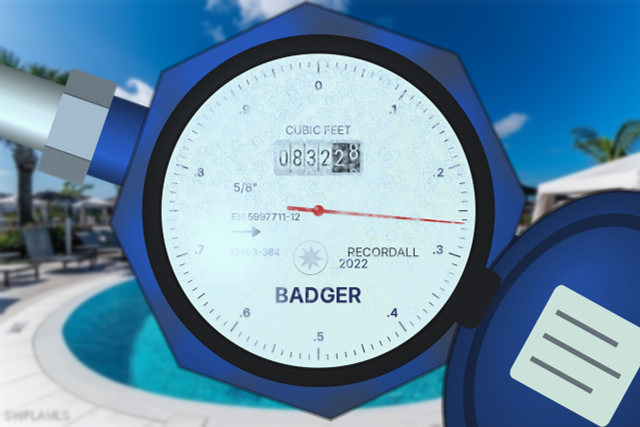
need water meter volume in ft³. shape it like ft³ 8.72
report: ft³ 83228.26
